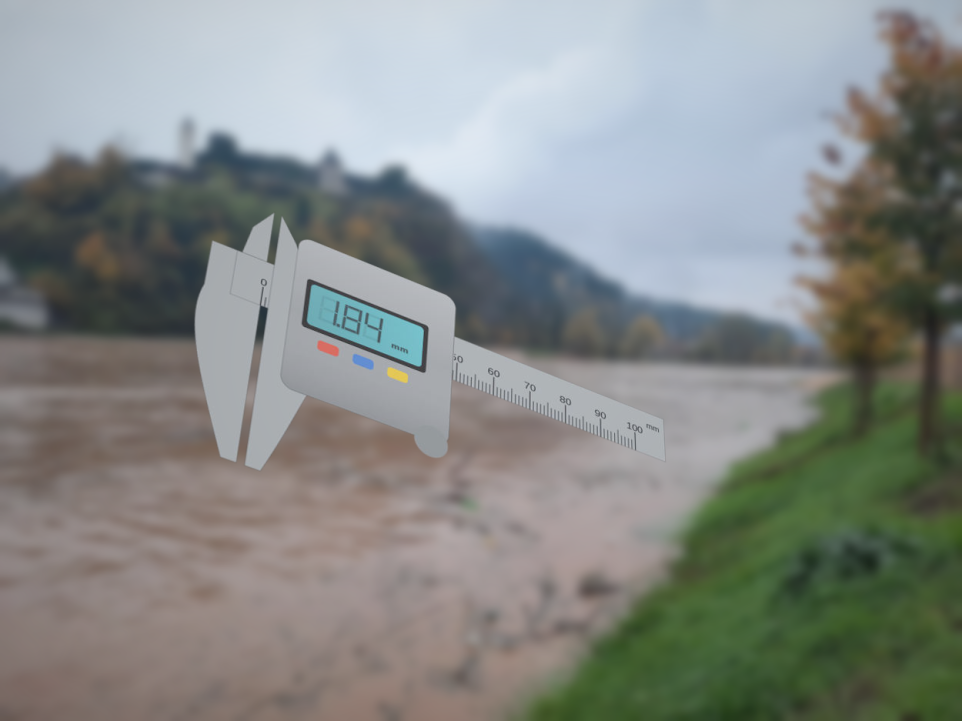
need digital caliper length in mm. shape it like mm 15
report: mm 1.84
